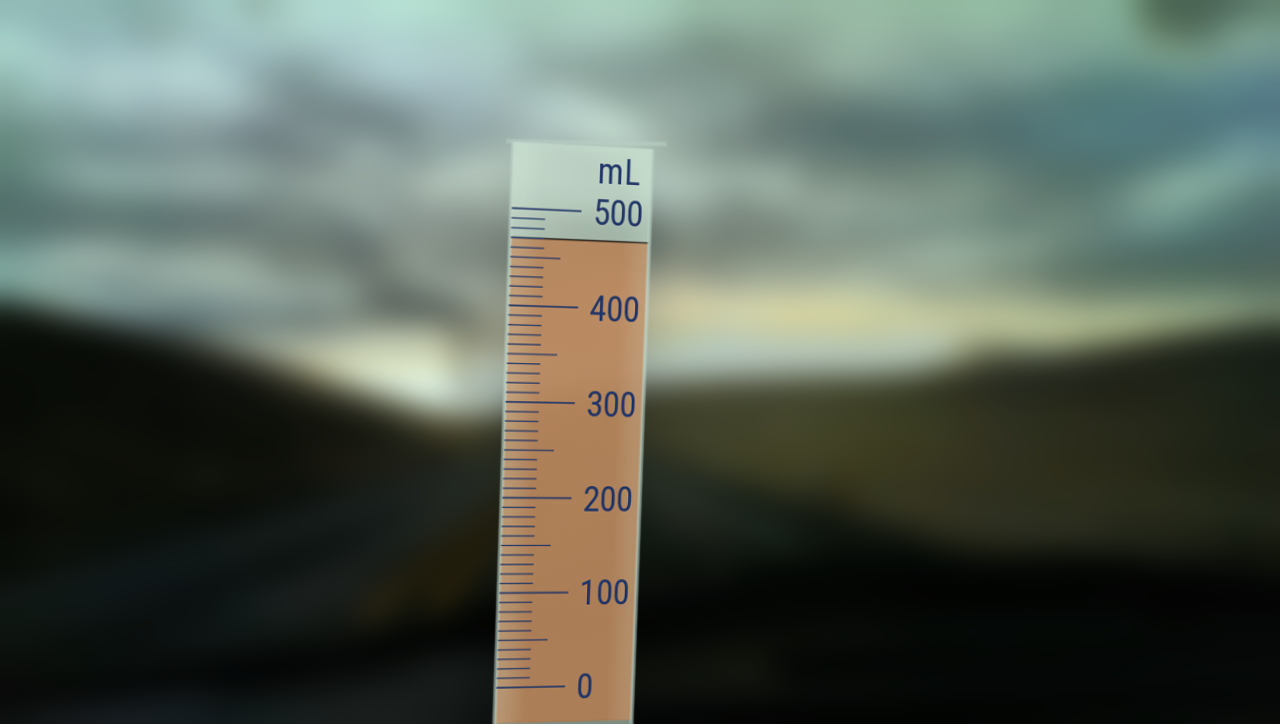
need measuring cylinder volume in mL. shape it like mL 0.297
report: mL 470
